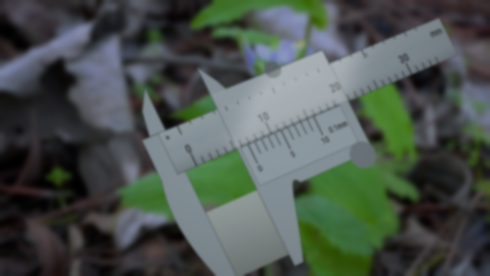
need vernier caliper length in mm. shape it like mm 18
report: mm 6.8
